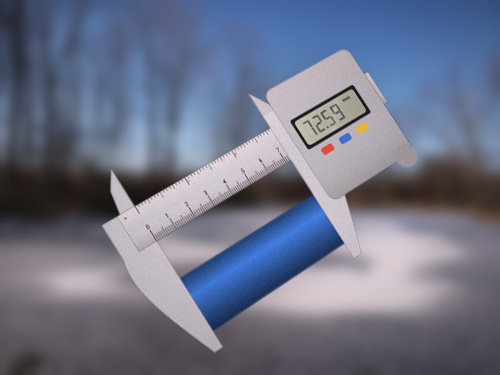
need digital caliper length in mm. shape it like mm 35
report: mm 72.59
